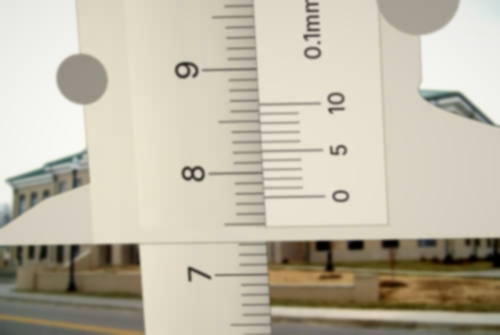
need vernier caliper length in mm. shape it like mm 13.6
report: mm 77.6
